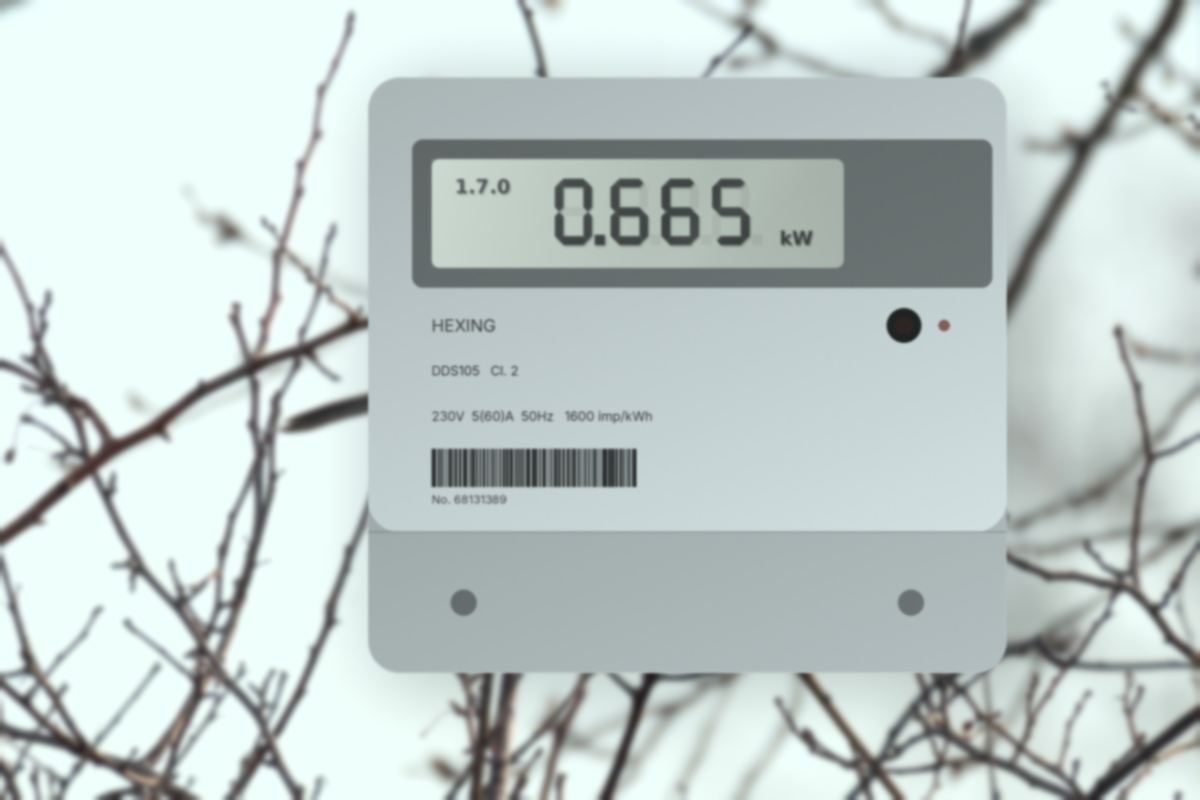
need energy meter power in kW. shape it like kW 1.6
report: kW 0.665
